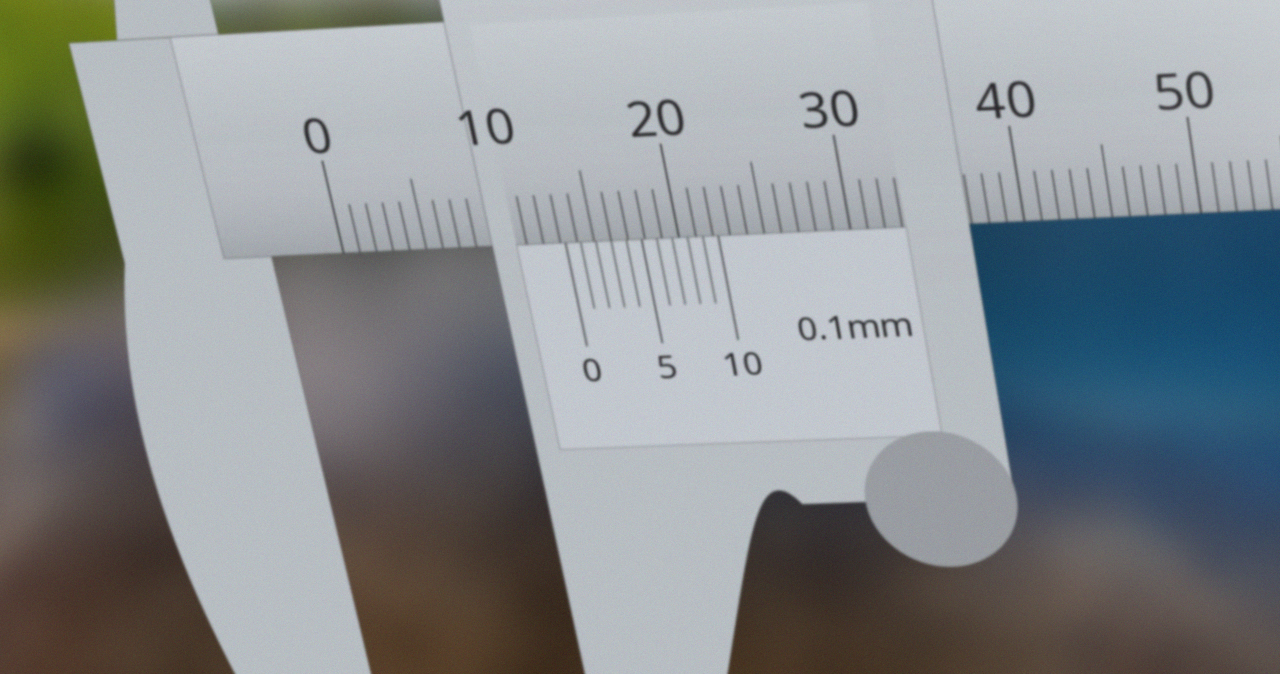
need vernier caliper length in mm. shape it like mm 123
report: mm 13.3
